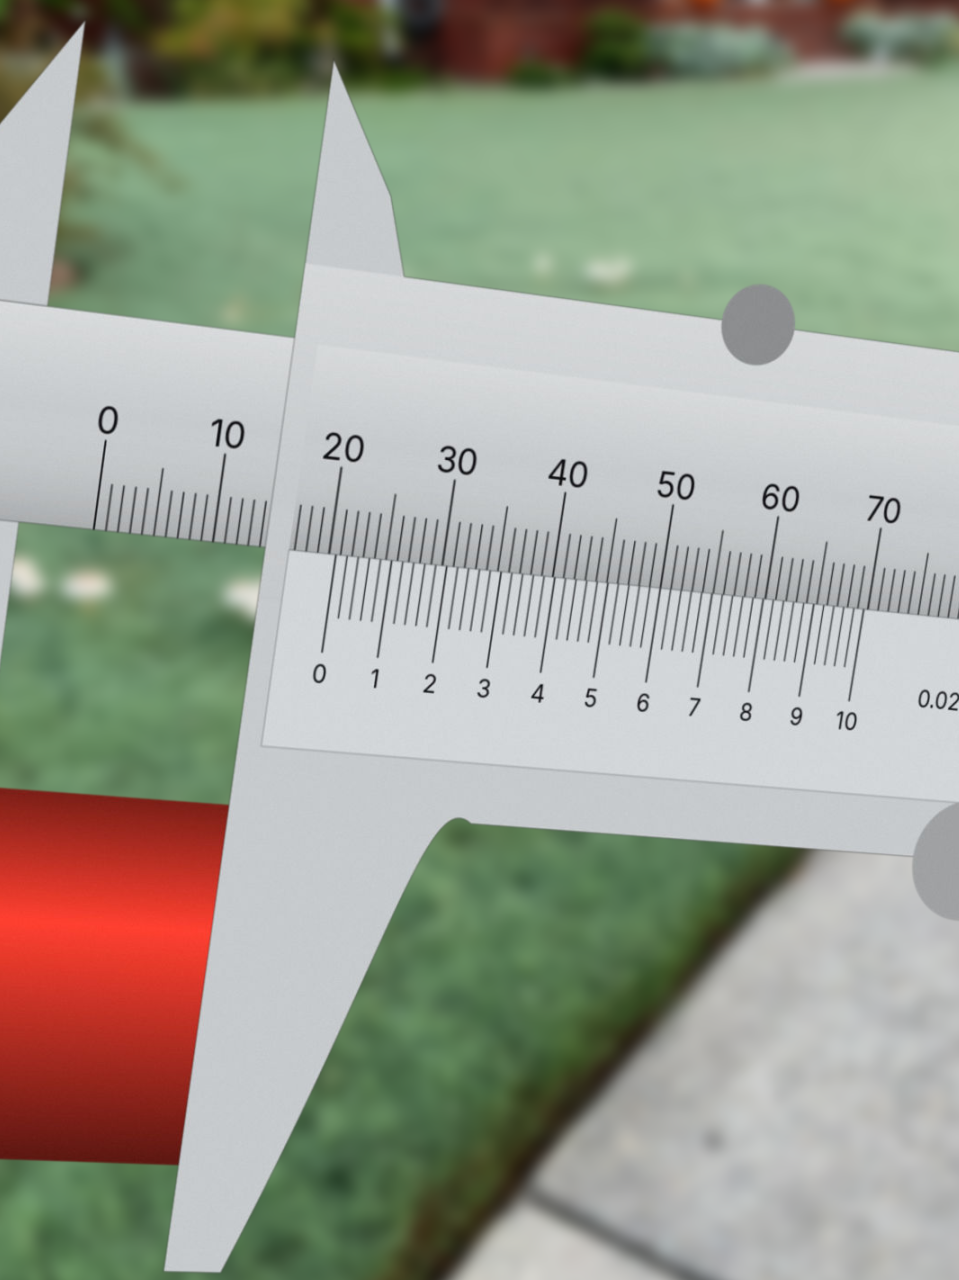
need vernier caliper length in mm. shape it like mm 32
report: mm 20.6
